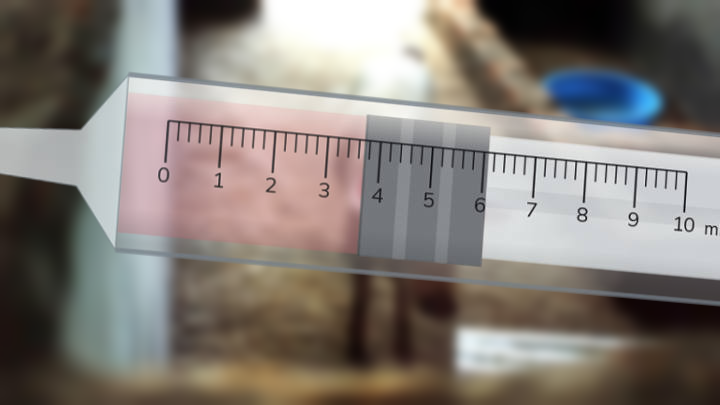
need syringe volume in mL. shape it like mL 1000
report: mL 3.7
